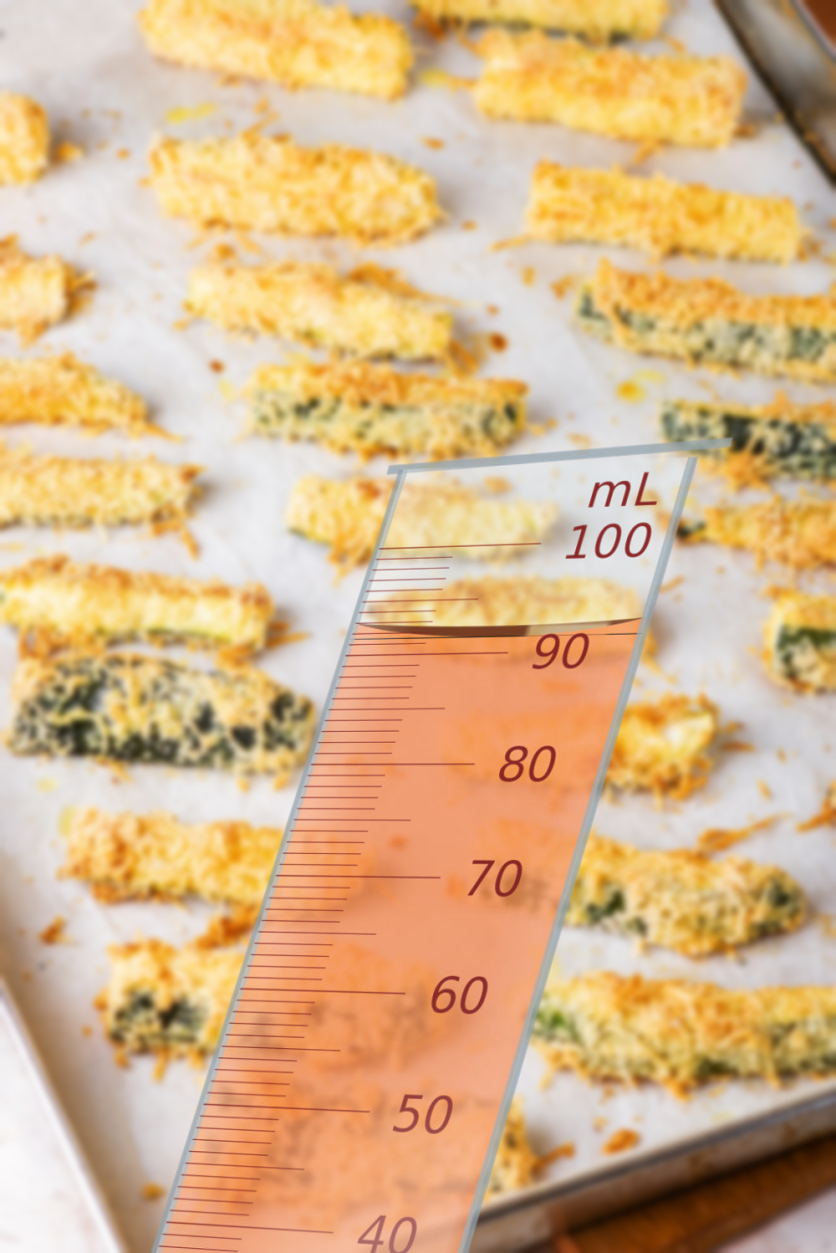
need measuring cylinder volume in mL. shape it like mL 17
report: mL 91.5
